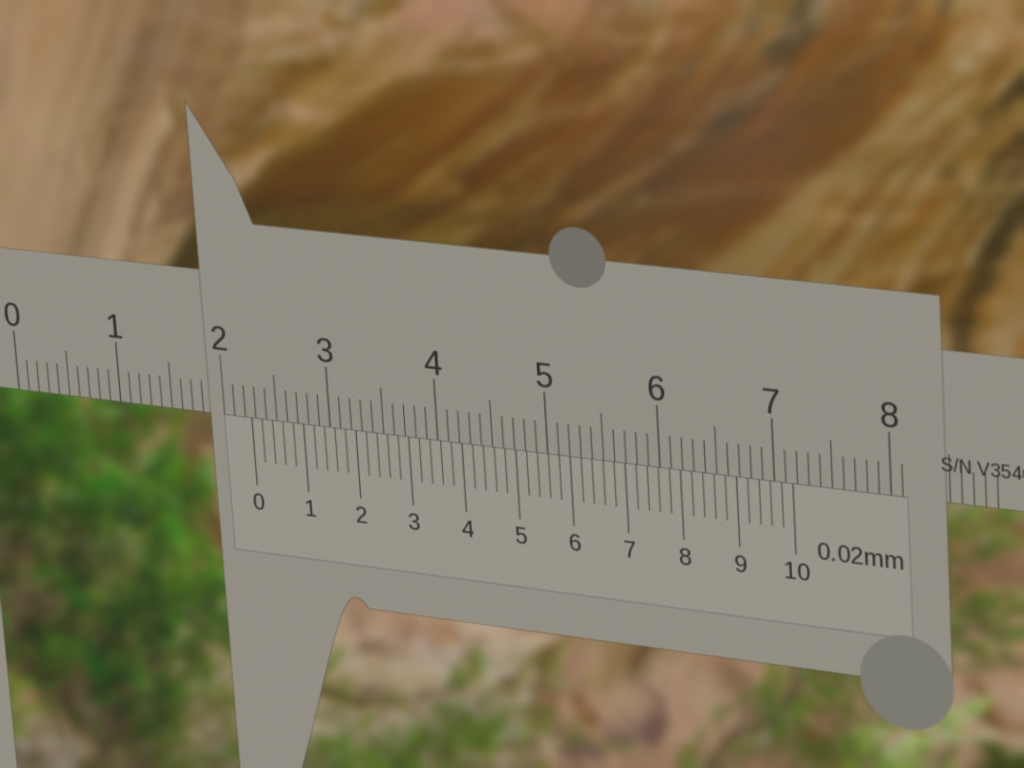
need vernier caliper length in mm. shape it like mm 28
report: mm 22.6
